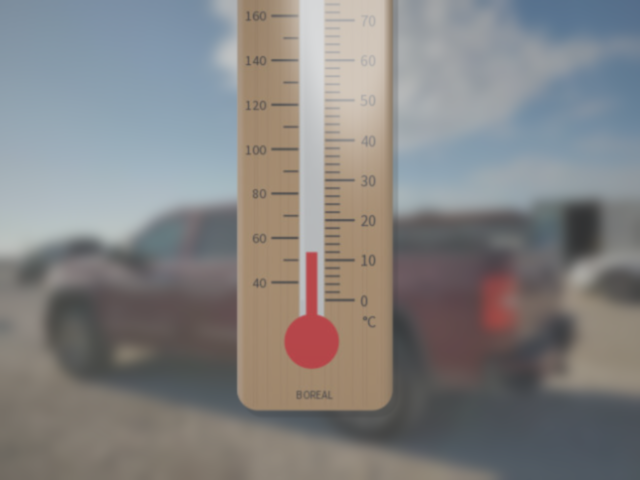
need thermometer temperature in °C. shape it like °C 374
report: °C 12
